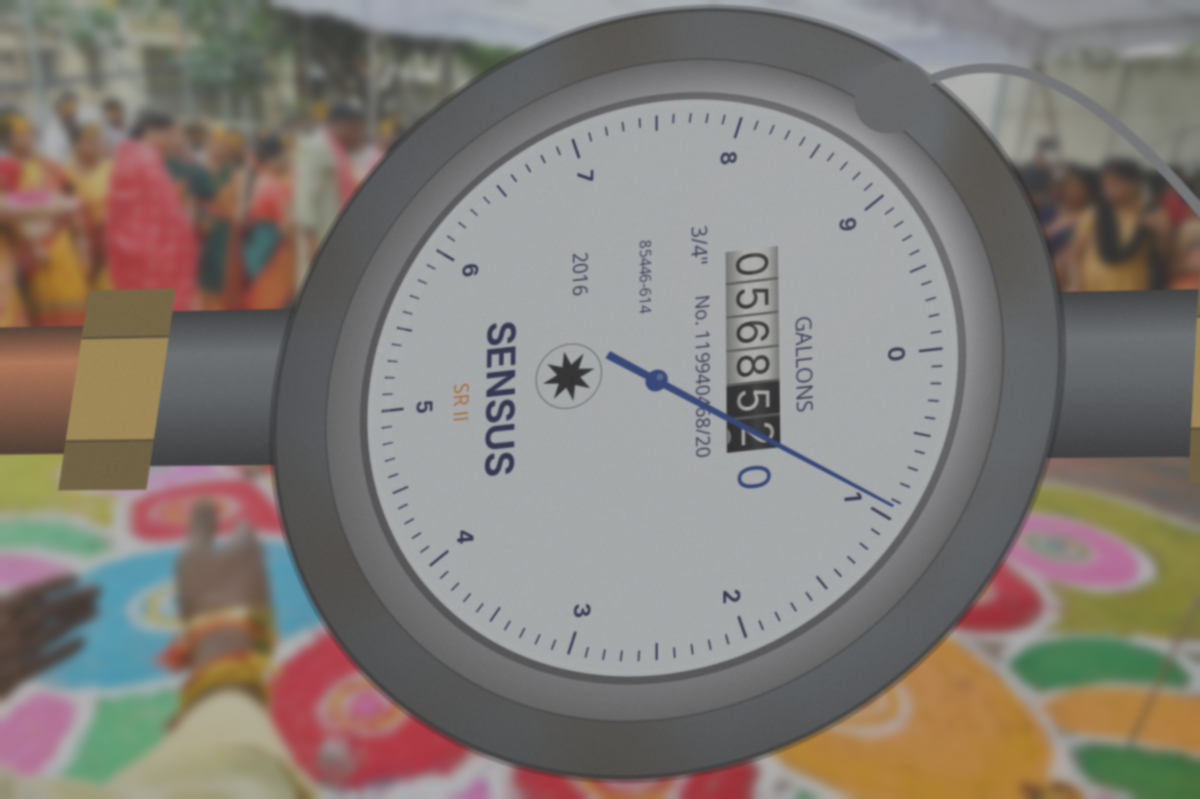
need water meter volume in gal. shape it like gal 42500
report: gal 568520.9
